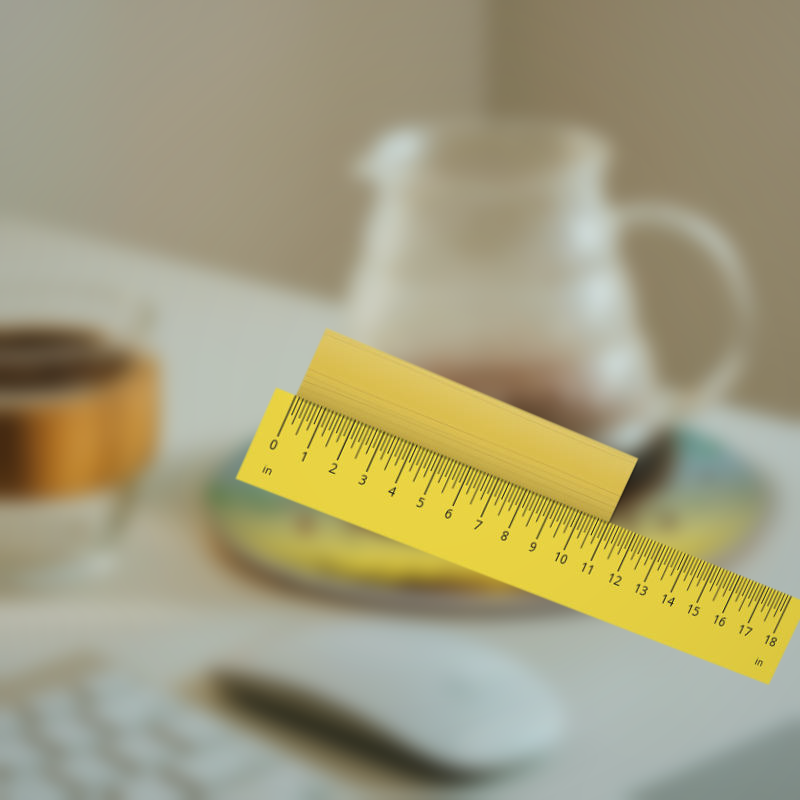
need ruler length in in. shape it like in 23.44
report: in 11
